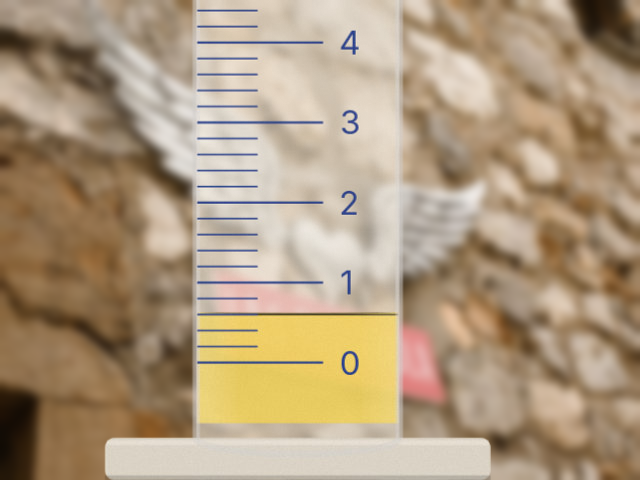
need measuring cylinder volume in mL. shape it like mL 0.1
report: mL 0.6
